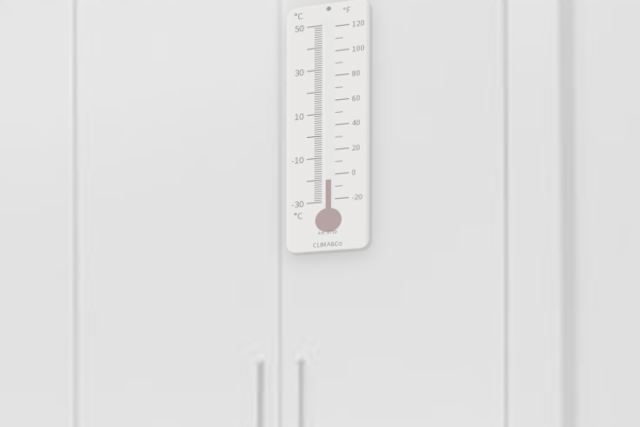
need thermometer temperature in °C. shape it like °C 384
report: °C -20
